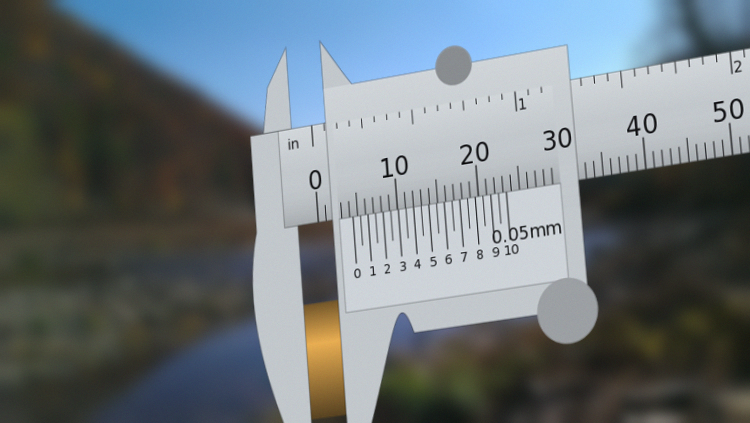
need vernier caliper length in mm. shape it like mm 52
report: mm 4.4
